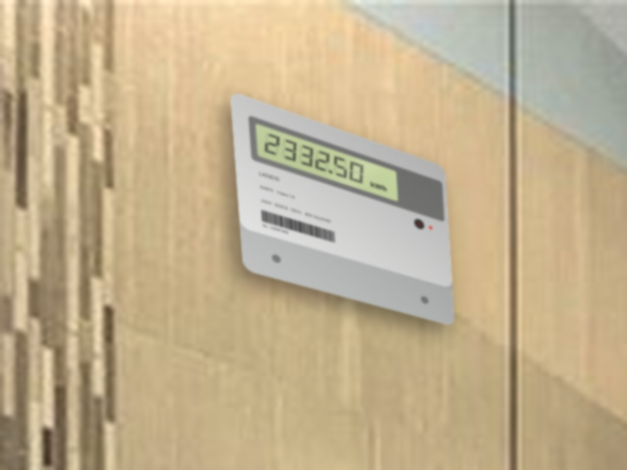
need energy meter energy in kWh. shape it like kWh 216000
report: kWh 2332.50
